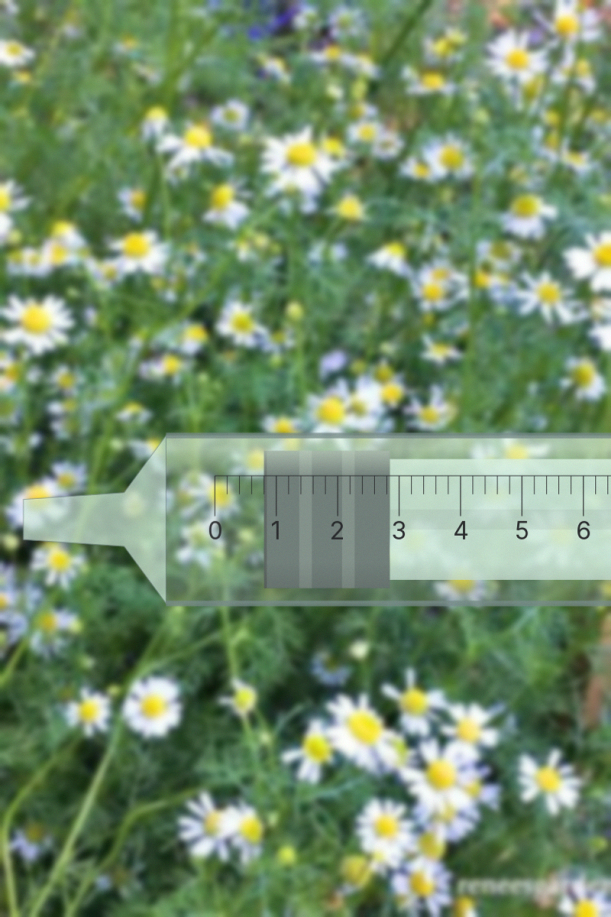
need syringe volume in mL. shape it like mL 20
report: mL 0.8
